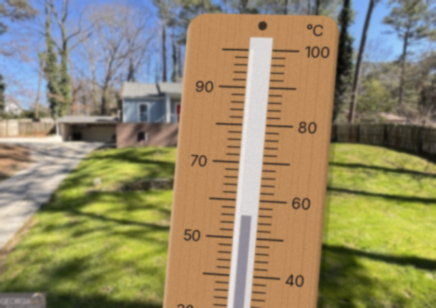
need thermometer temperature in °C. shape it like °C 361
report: °C 56
